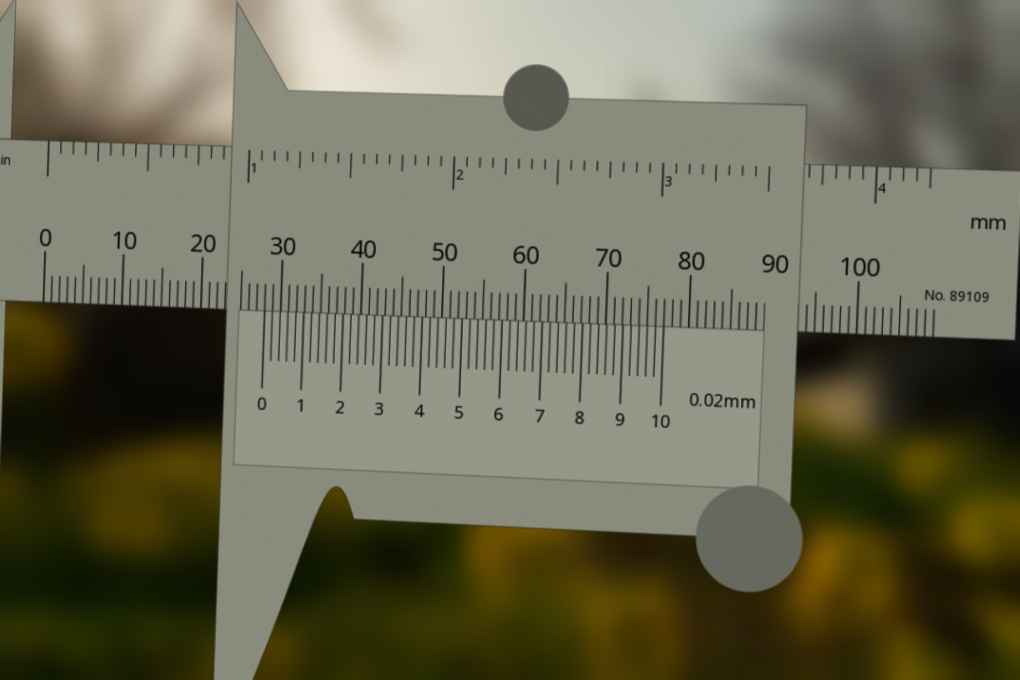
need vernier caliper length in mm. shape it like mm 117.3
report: mm 28.0
